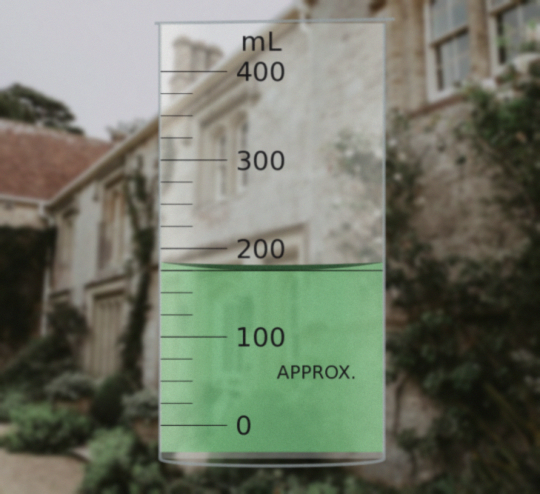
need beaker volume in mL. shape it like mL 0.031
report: mL 175
